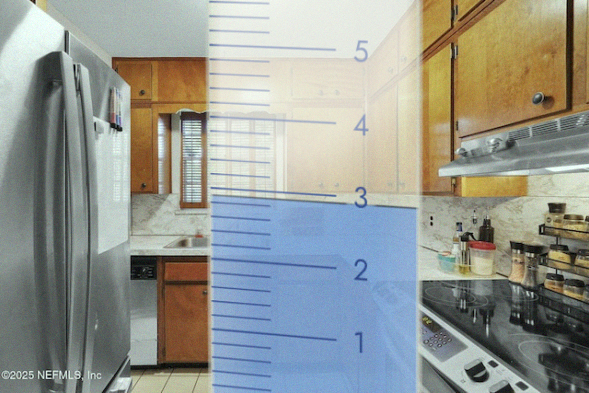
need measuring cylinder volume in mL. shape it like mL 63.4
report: mL 2.9
